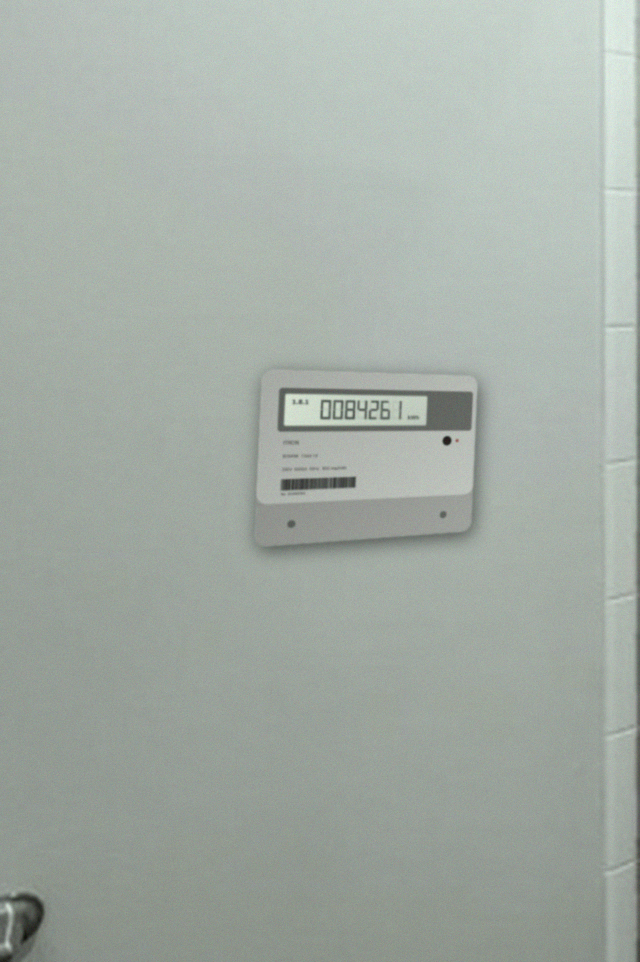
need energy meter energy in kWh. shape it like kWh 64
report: kWh 84261
